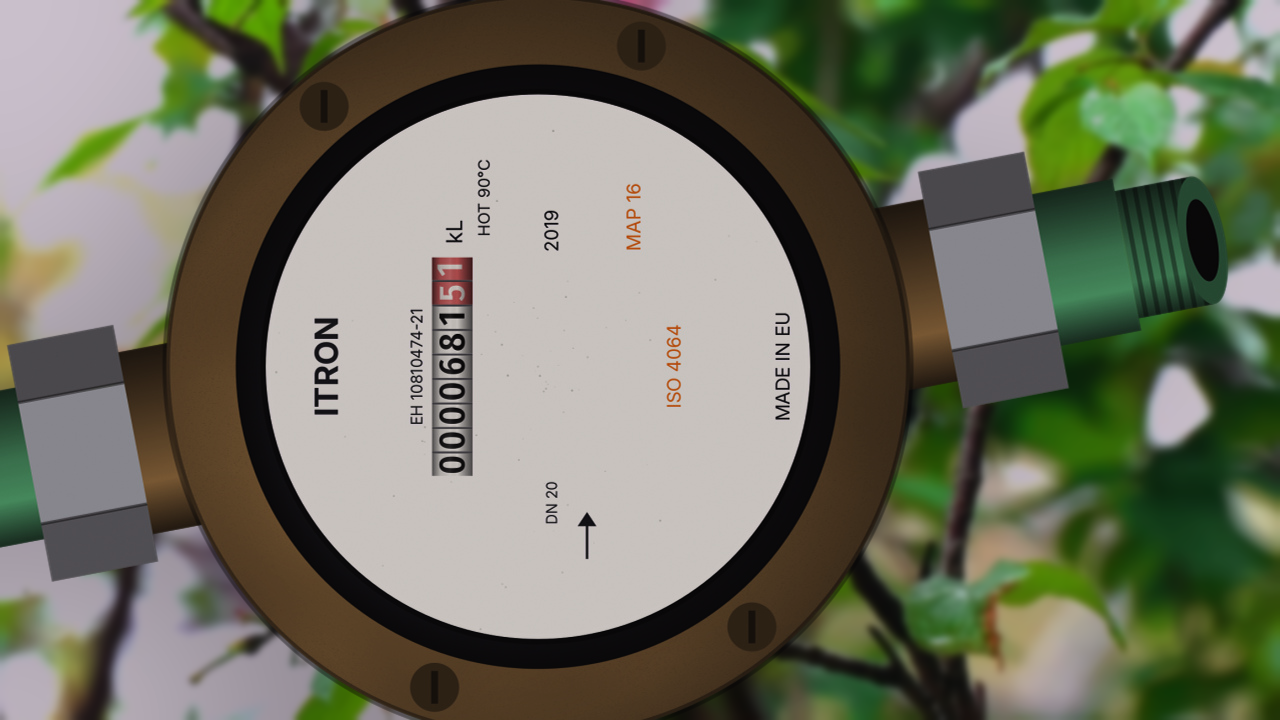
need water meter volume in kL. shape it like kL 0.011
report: kL 681.51
